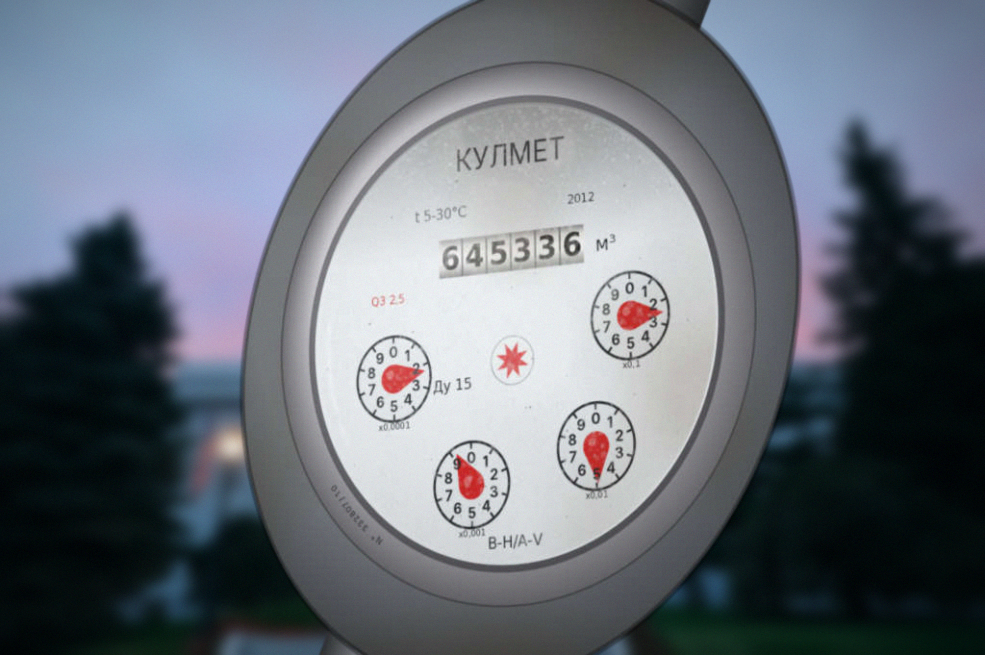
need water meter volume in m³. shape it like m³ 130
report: m³ 645336.2492
